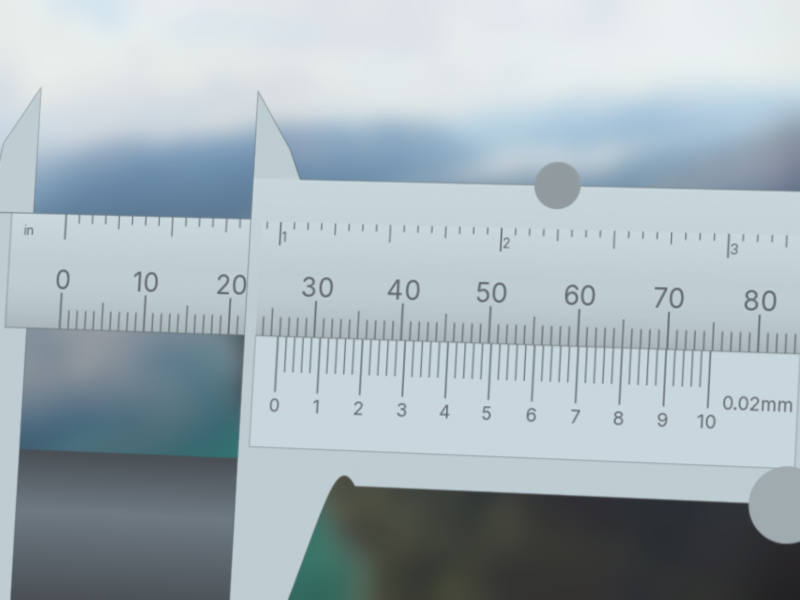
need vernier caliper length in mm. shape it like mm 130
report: mm 25.8
